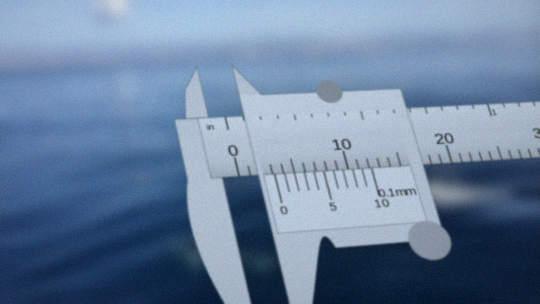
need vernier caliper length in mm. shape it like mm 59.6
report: mm 3.2
